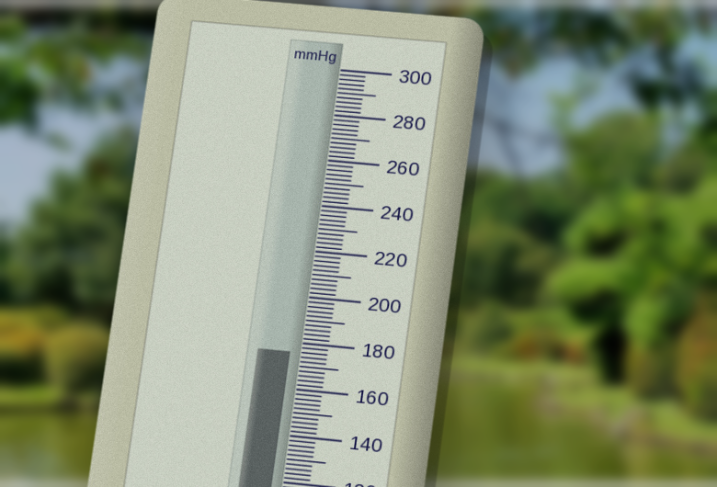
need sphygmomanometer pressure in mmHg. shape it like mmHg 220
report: mmHg 176
